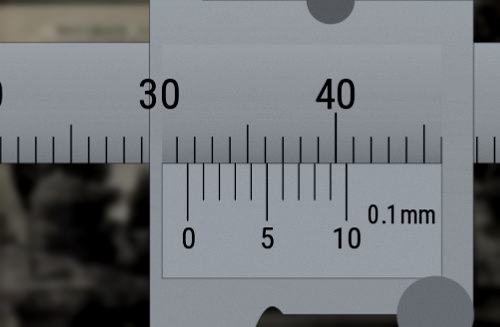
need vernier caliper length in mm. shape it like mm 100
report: mm 31.6
